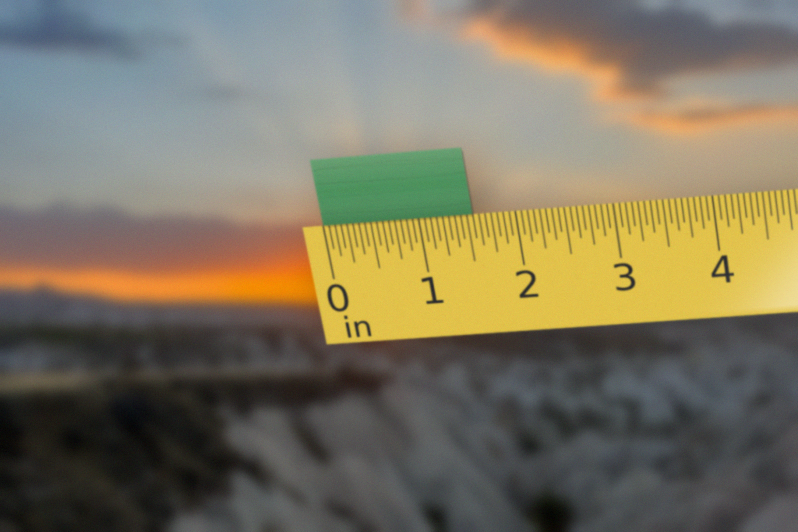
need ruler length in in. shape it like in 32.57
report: in 1.5625
